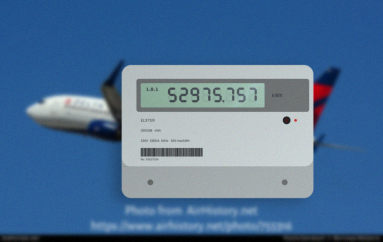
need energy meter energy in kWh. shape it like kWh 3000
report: kWh 52975.757
